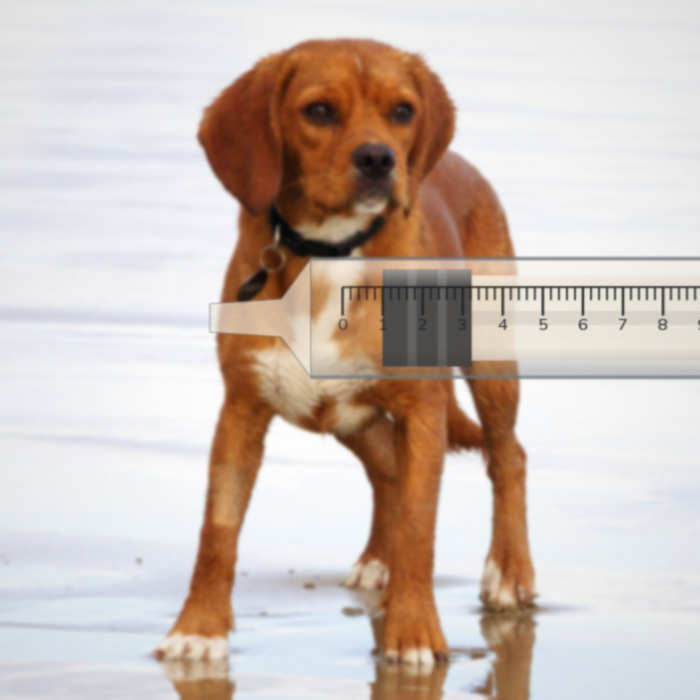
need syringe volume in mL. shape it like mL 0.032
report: mL 1
